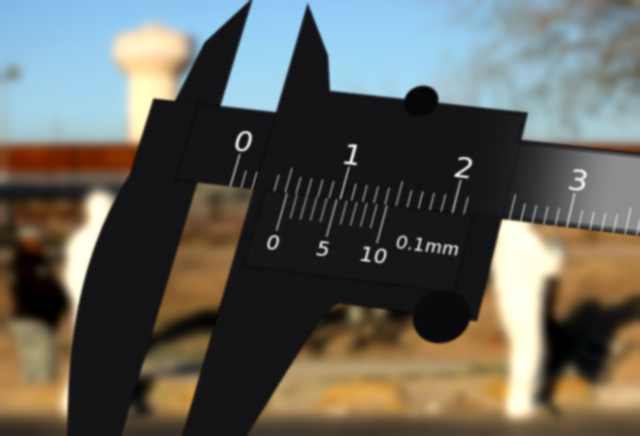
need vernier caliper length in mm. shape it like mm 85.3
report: mm 5.2
